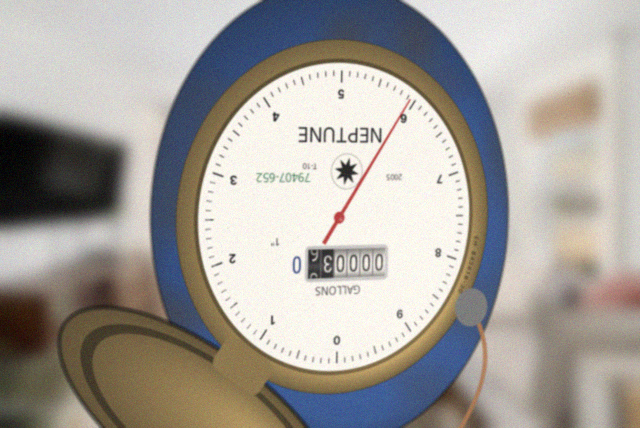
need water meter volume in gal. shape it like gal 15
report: gal 355.9
